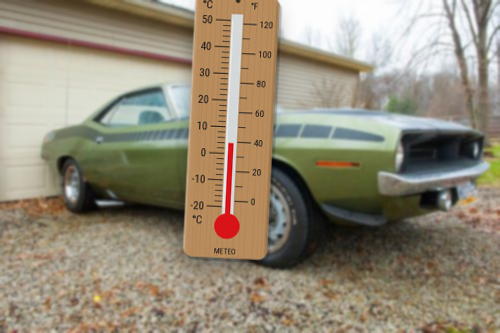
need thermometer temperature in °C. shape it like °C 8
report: °C 4
